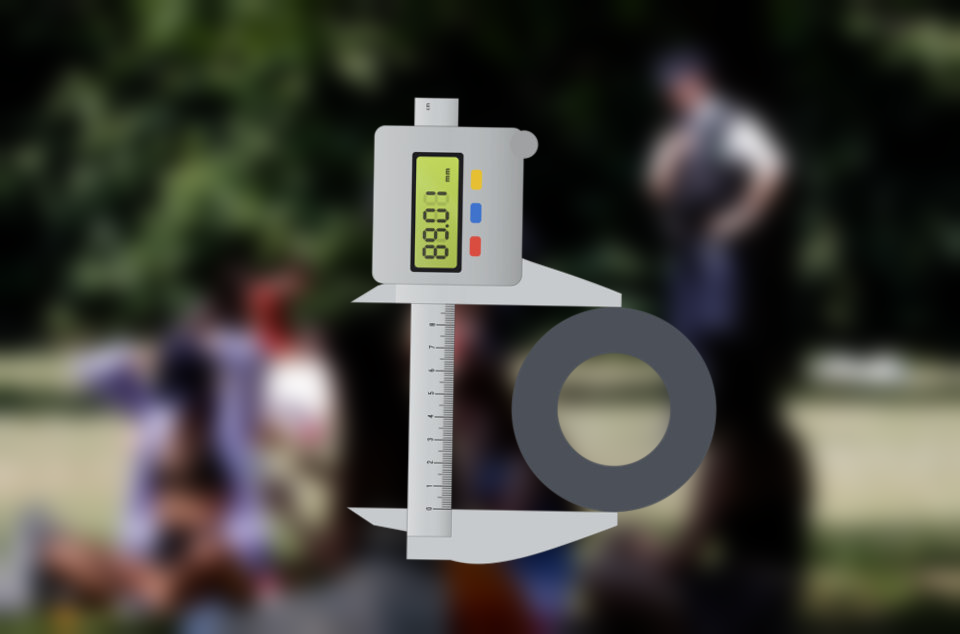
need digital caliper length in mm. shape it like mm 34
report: mm 89.01
